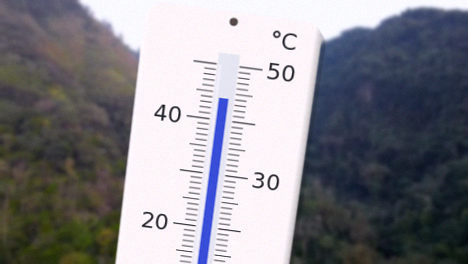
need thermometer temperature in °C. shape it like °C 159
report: °C 44
